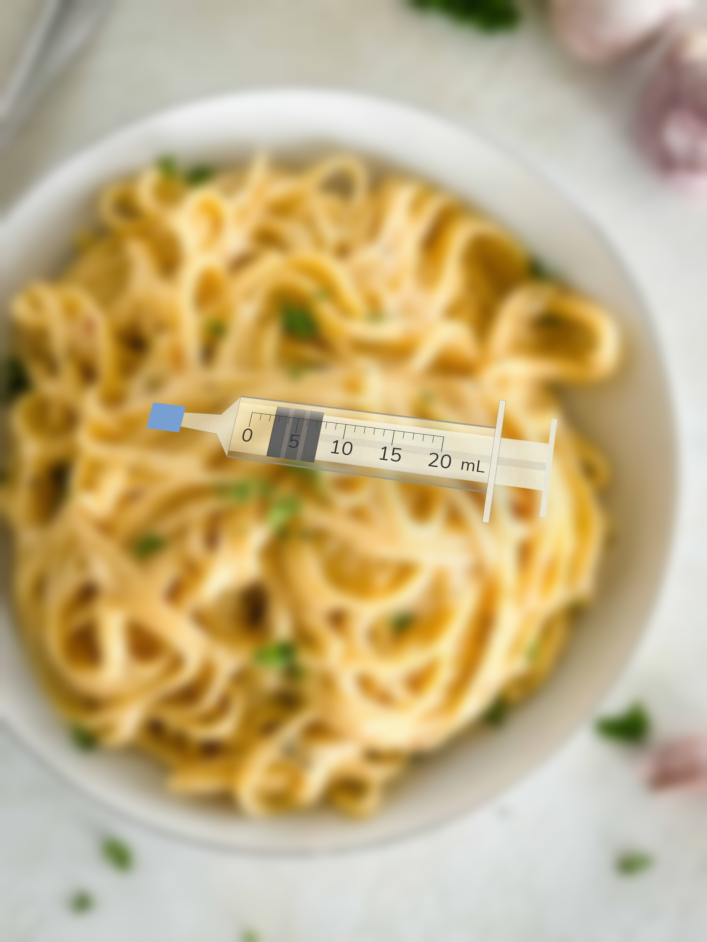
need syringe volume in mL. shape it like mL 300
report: mL 2.5
